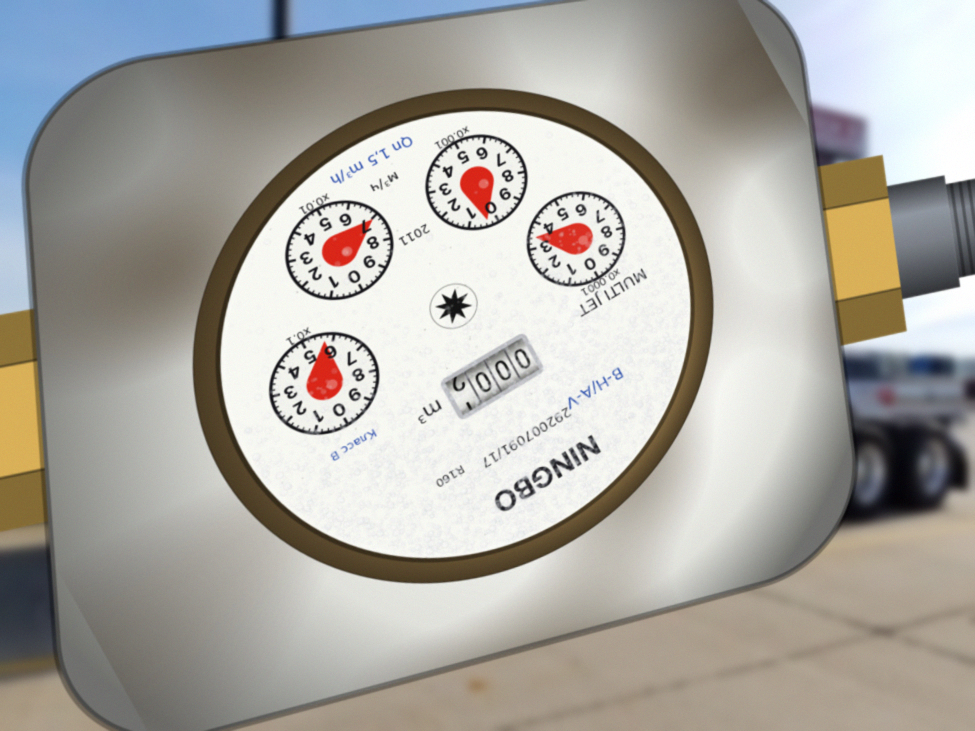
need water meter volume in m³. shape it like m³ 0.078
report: m³ 1.5703
